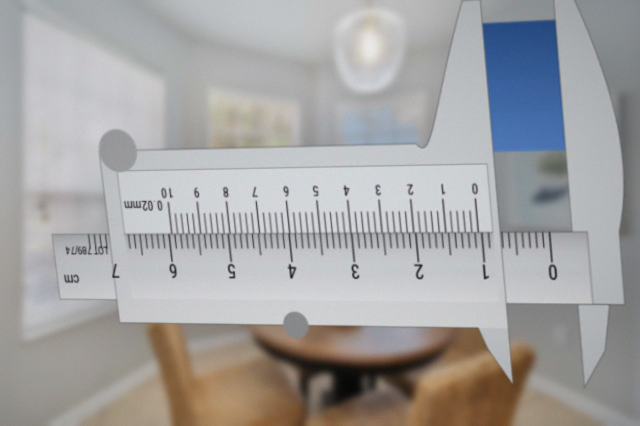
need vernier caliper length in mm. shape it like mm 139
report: mm 10.5
